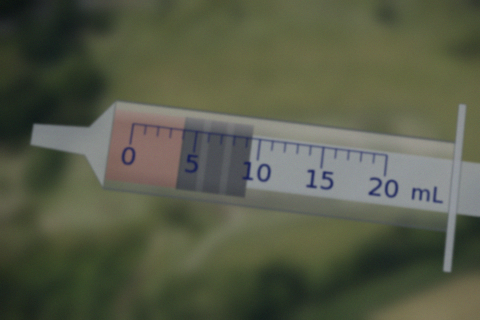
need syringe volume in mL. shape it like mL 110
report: mL 4
